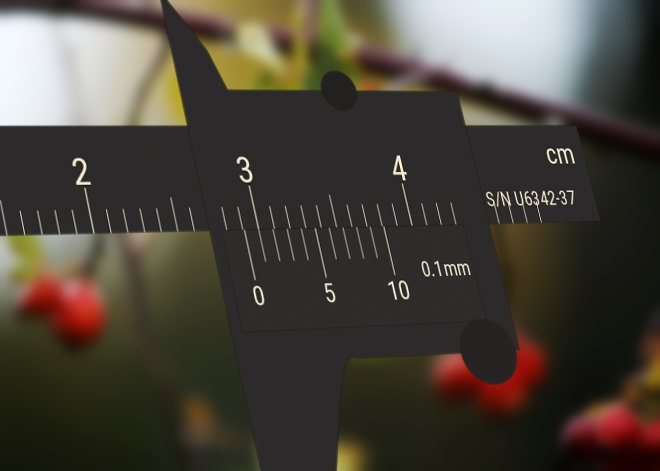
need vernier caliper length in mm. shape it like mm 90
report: mm 29.1
